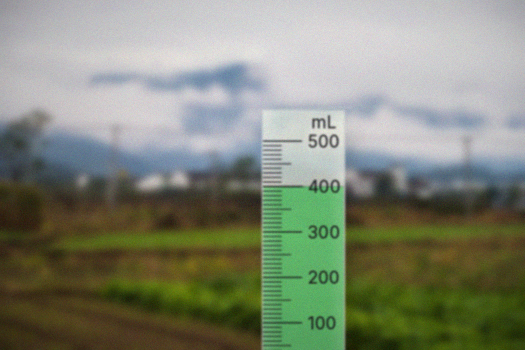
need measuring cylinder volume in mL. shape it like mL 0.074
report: mL 400
